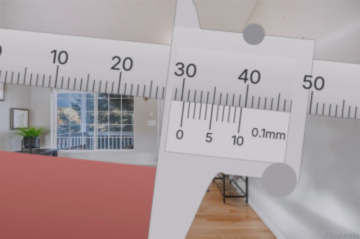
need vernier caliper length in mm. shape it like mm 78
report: mm 30.4
